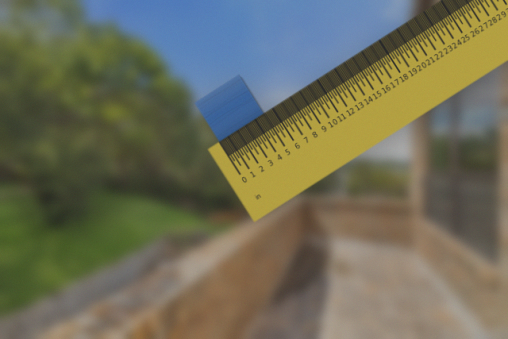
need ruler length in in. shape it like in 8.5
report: in 5
